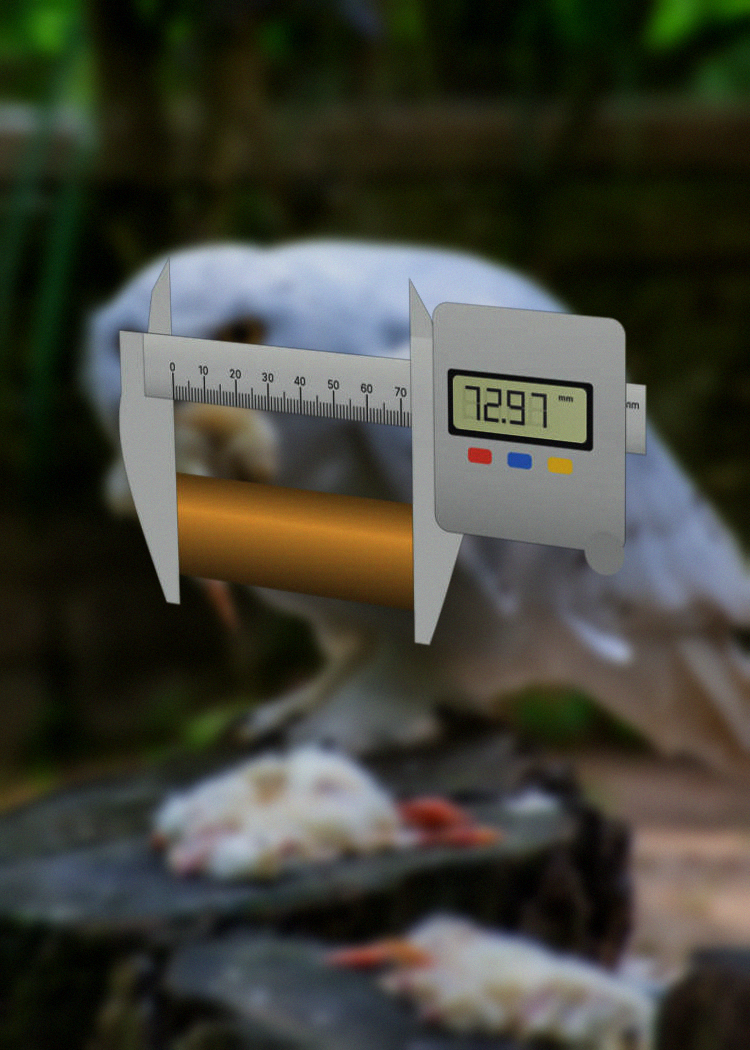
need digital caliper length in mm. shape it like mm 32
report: mm 72.97
